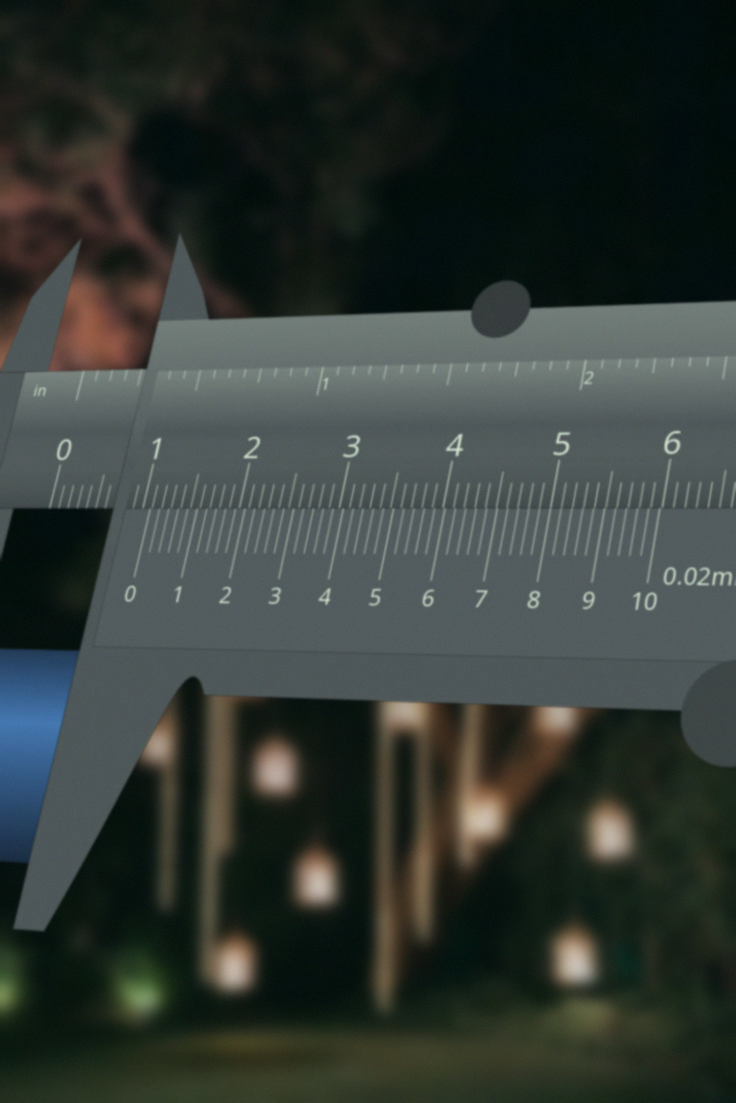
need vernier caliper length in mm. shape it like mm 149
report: mm 10.8
